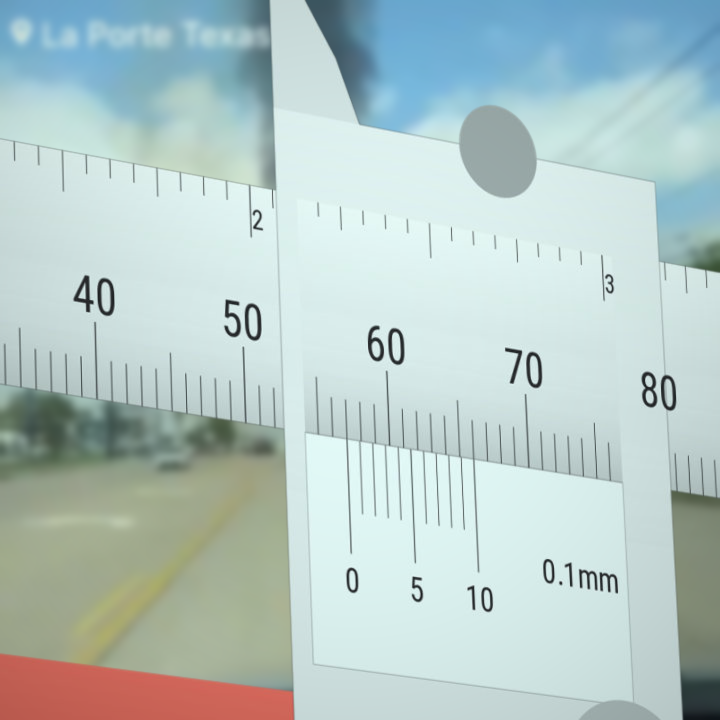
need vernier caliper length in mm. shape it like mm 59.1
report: mm 57.0
